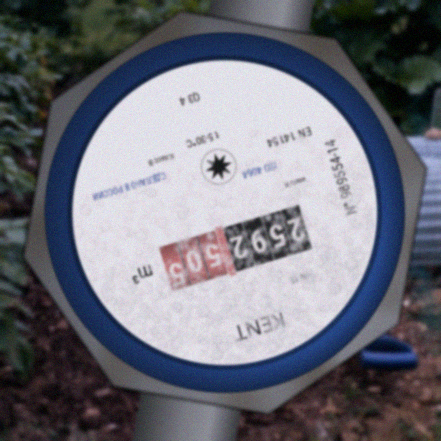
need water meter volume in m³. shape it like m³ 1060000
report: m³ 2592.505
